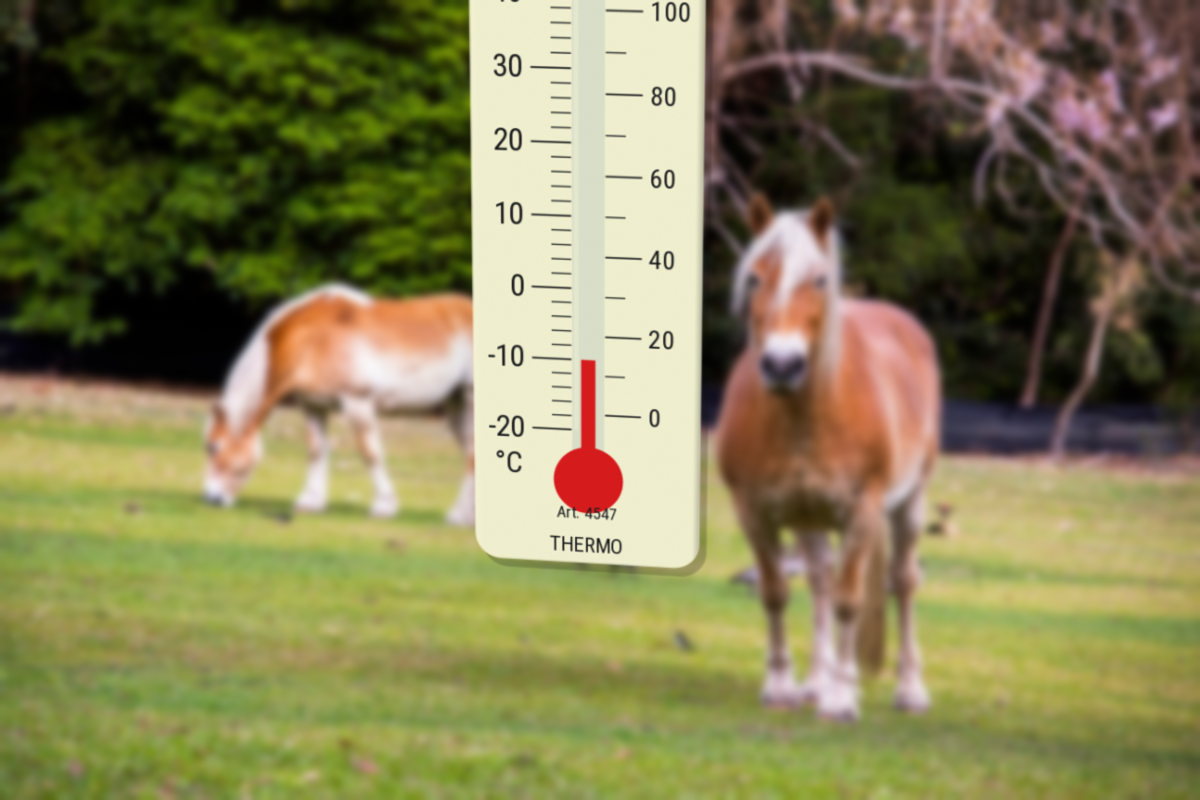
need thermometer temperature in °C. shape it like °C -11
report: °C -10
